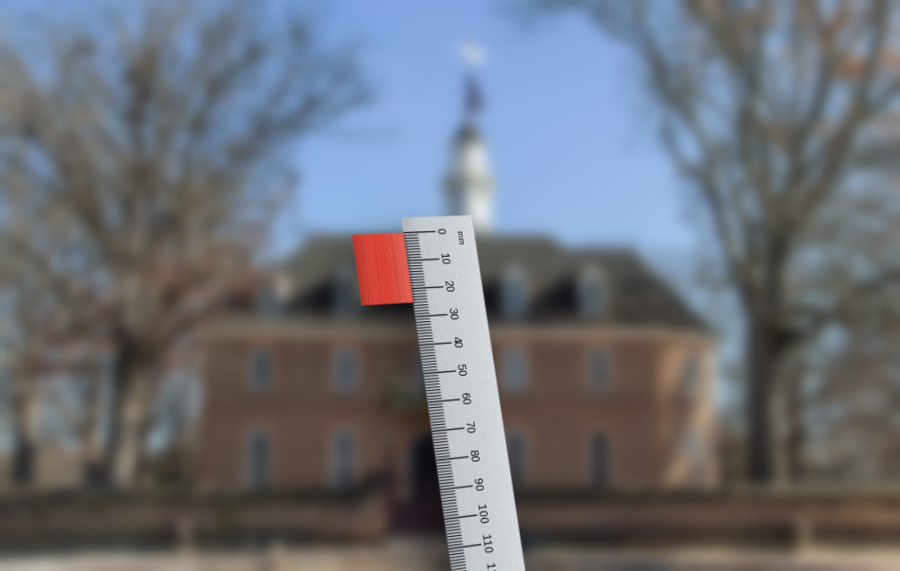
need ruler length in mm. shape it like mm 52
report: mm 25
